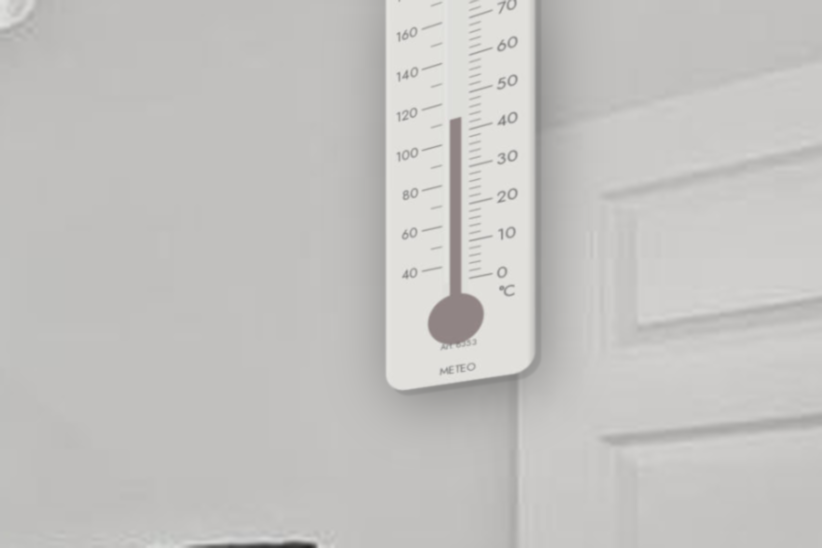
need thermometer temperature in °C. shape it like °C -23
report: °C 44
